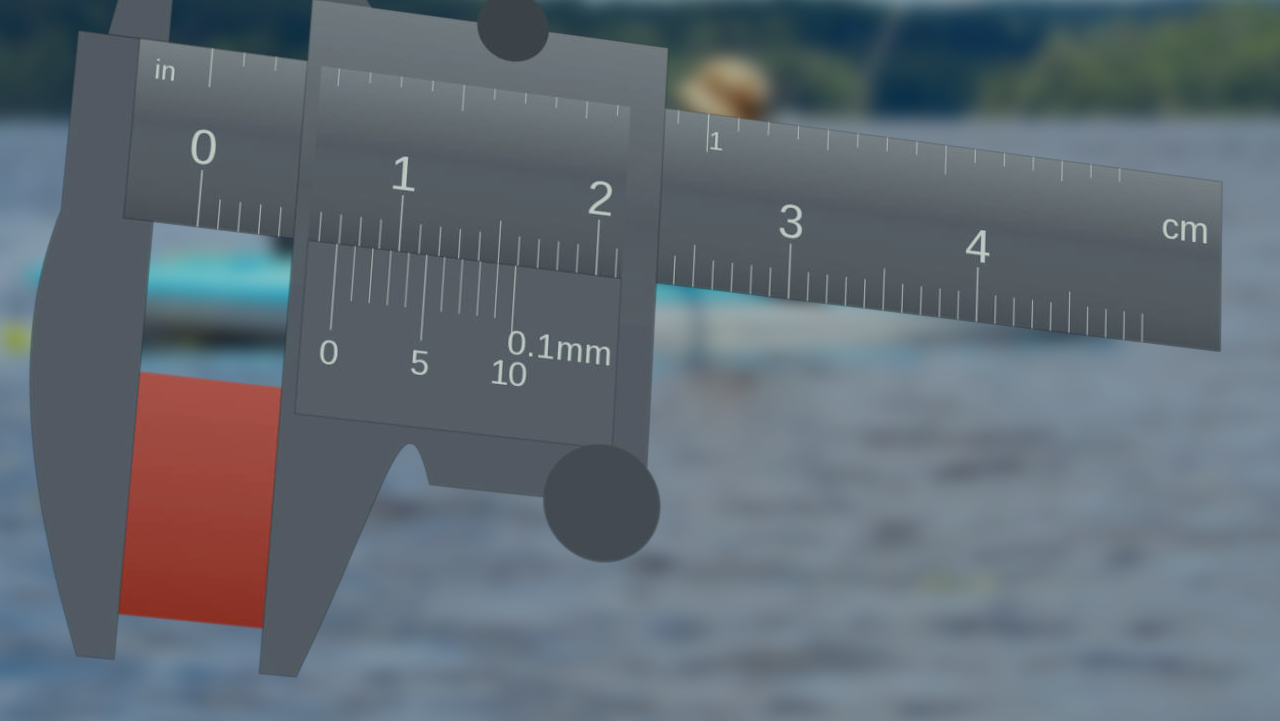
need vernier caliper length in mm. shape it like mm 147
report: mm 6.9
